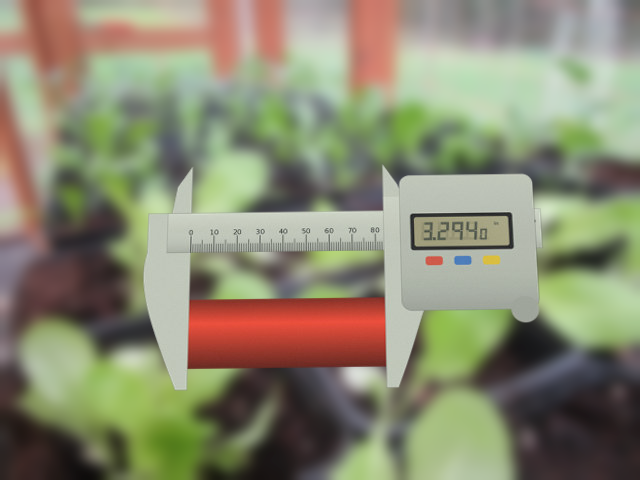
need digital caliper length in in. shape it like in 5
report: in 3.2940
